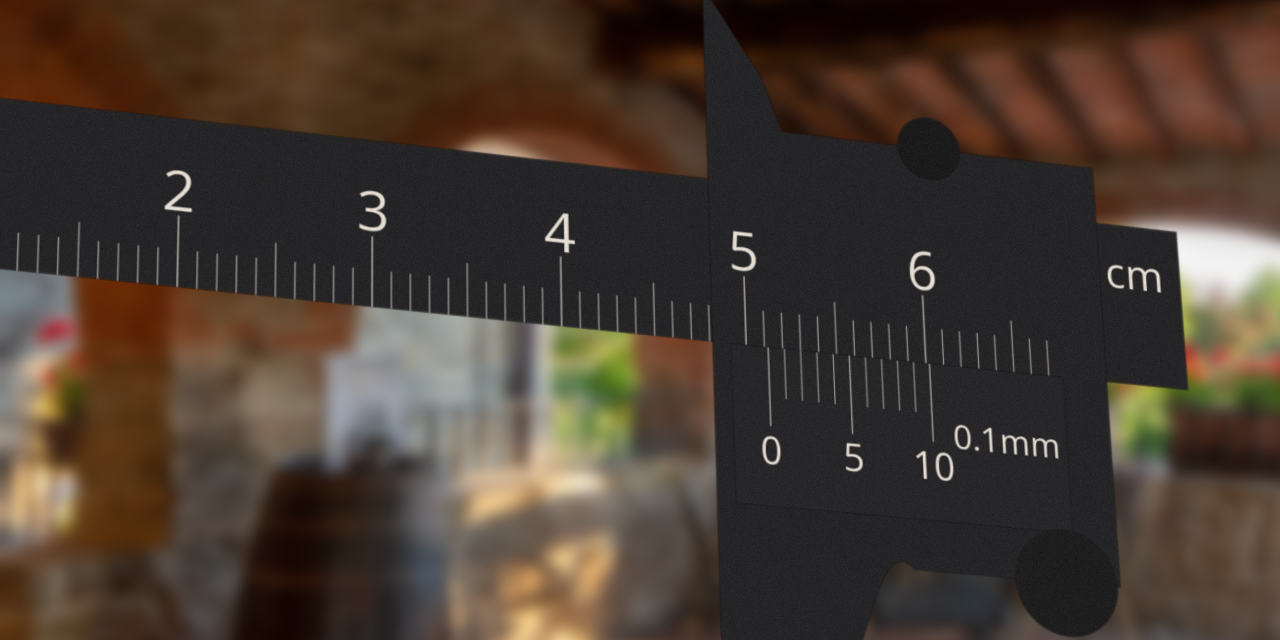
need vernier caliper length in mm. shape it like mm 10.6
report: mm 51.2
